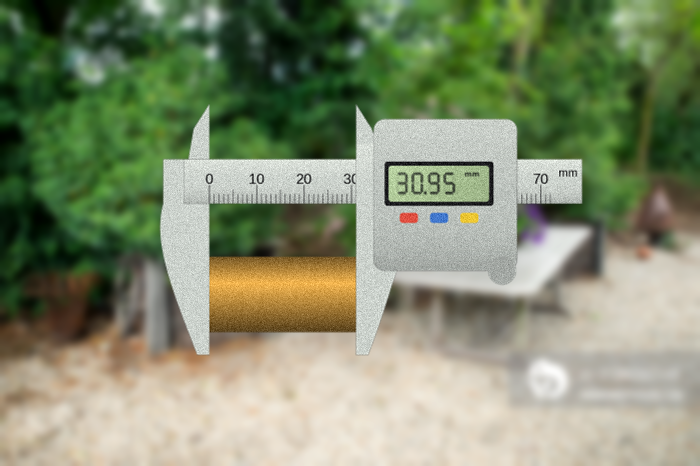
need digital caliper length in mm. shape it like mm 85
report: mm 30.95
